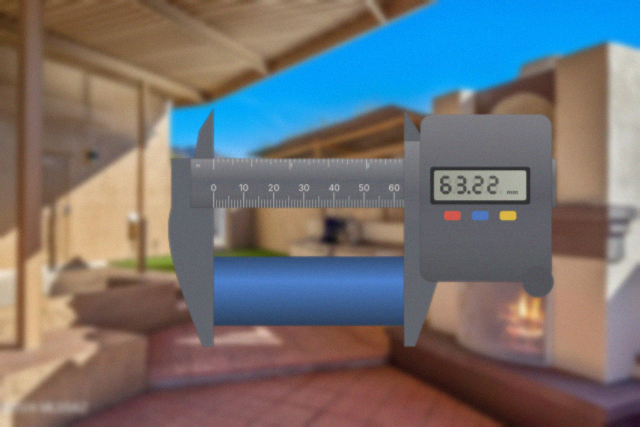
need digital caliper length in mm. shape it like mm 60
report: mm 63.22
